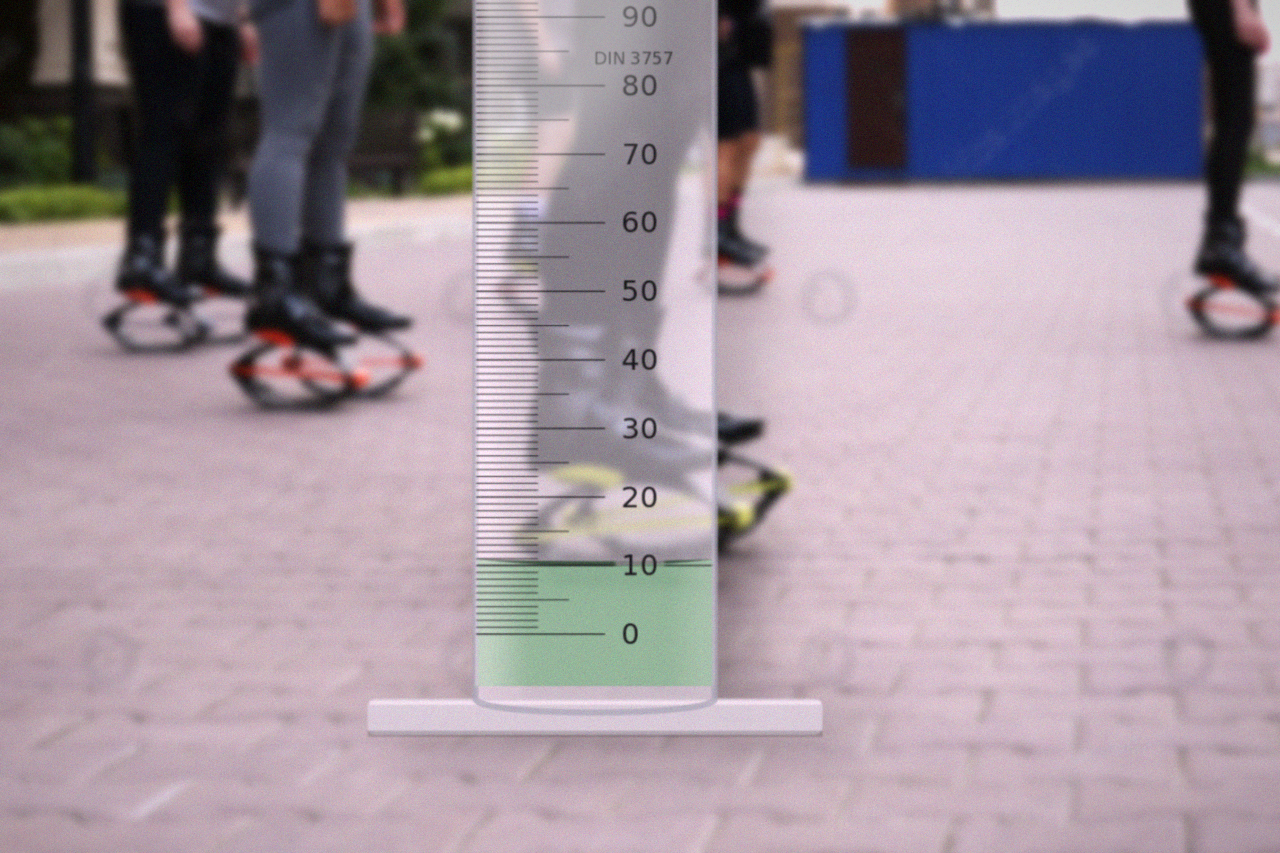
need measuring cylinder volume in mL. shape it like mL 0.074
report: mL 10
